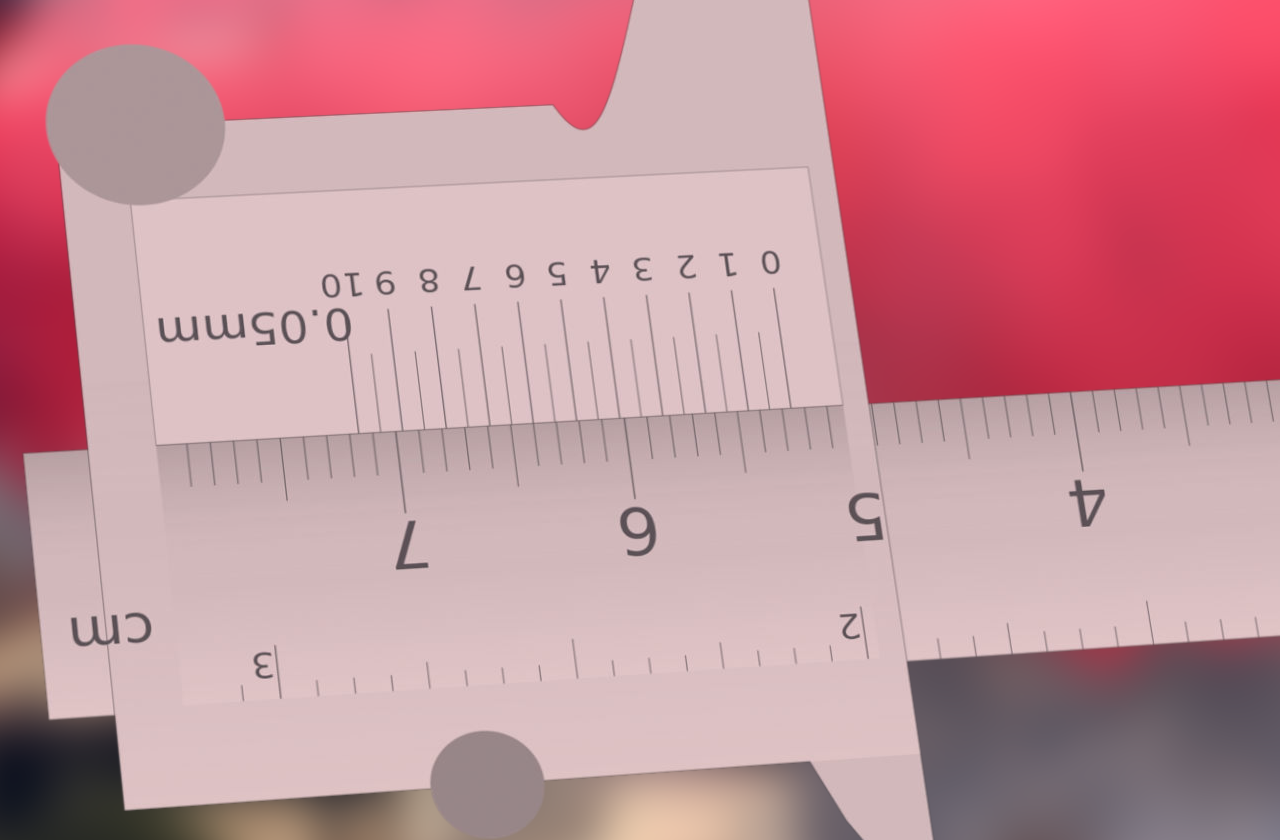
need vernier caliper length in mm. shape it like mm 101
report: mm 52.6
